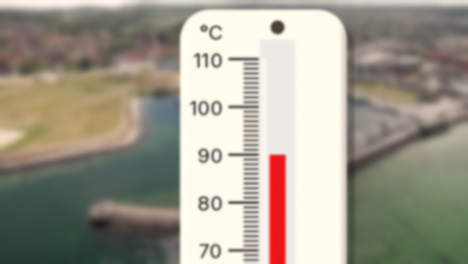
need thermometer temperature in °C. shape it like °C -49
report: °C 90
